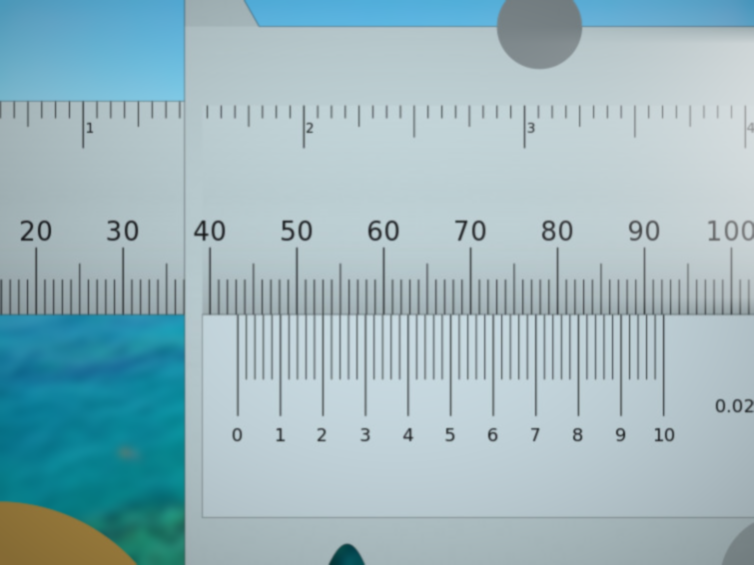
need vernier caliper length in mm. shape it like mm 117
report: mm 43.2
